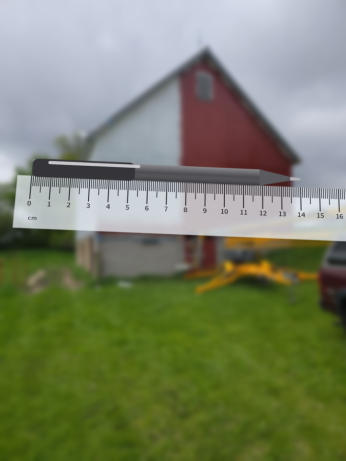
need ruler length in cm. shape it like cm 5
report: cm 14
